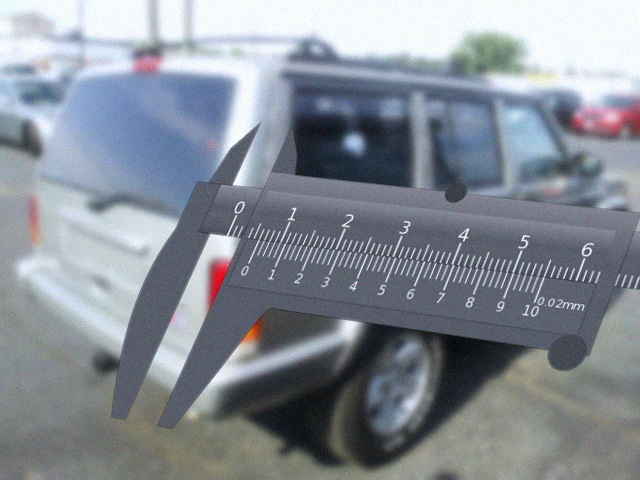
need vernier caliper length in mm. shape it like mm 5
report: mm 6.0
